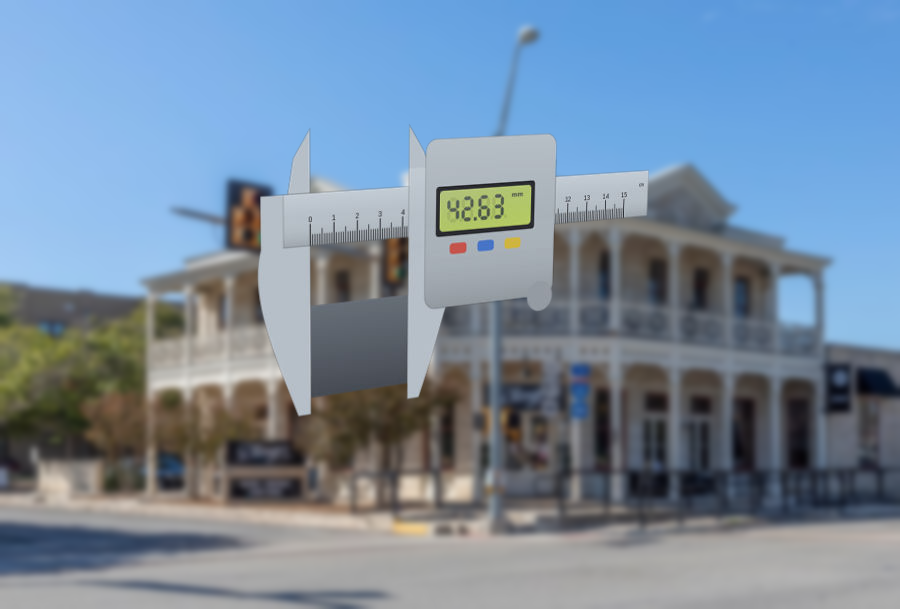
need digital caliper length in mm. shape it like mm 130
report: mm 42.63
